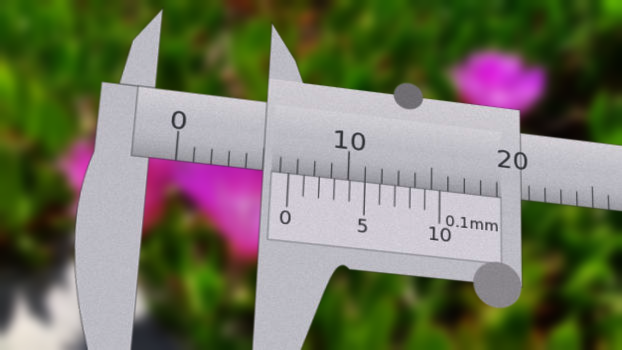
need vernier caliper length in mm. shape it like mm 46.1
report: mm 6.5
